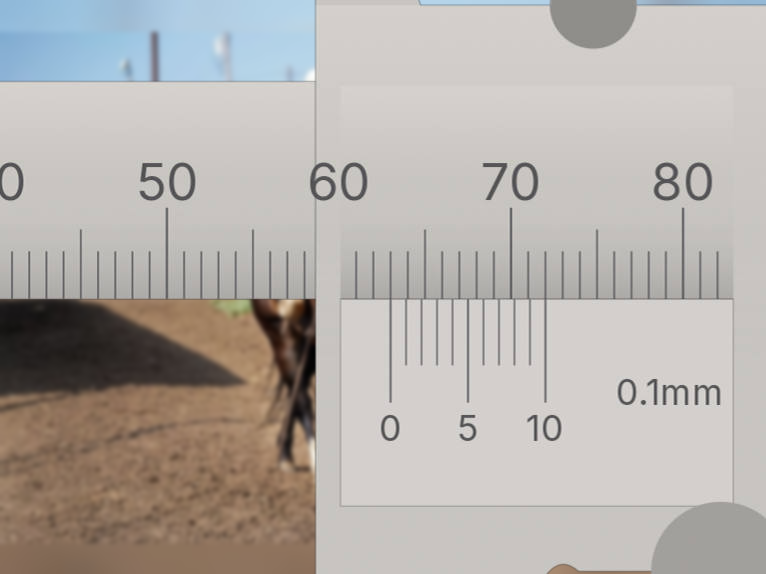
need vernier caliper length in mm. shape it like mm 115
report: mm 63.0
